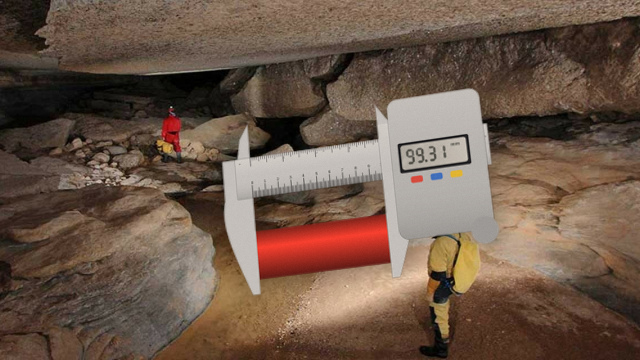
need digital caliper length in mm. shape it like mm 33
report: mm 99.31
